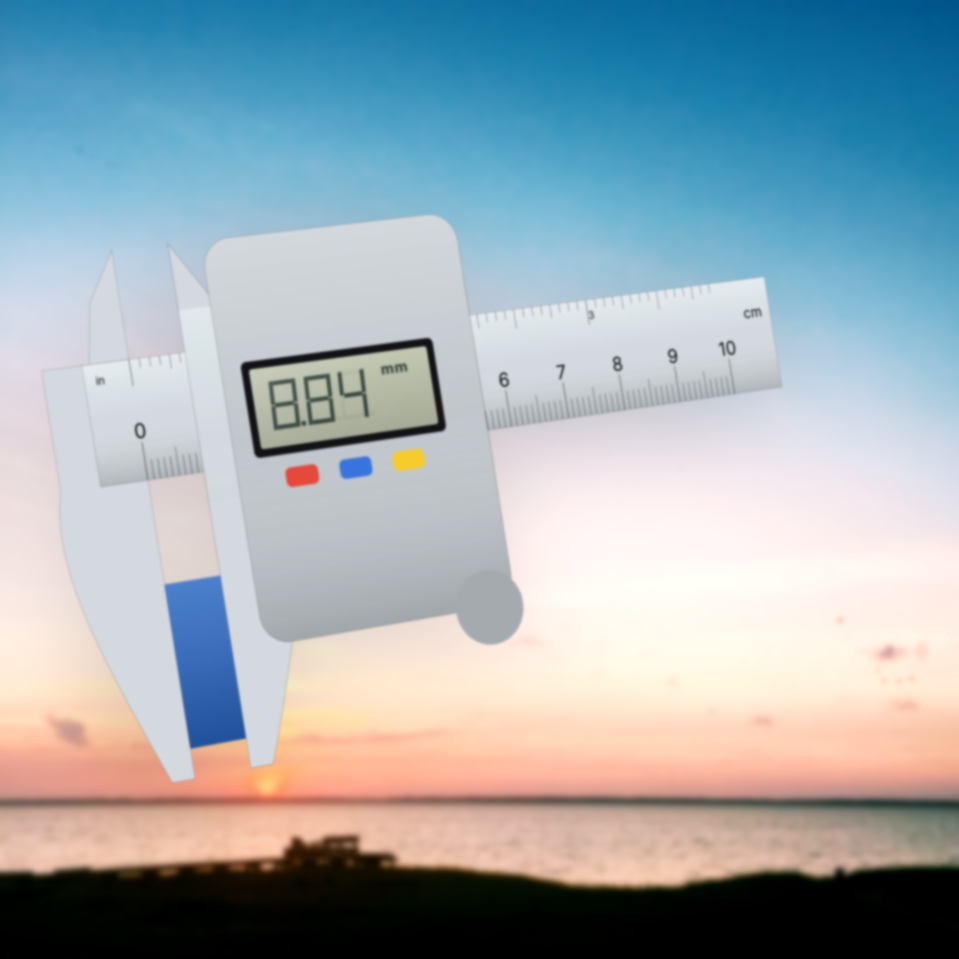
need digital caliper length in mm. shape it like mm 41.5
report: mm 8.84
